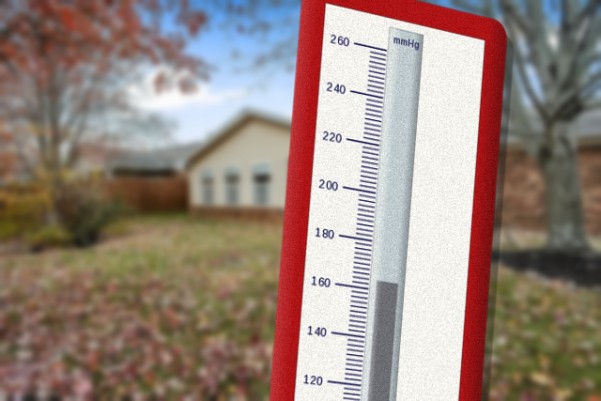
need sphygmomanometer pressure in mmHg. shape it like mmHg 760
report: mmHg 164
